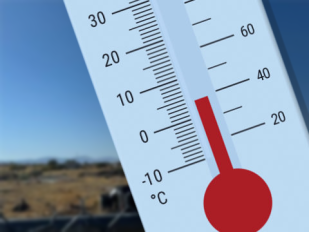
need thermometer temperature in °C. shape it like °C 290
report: °C 4
